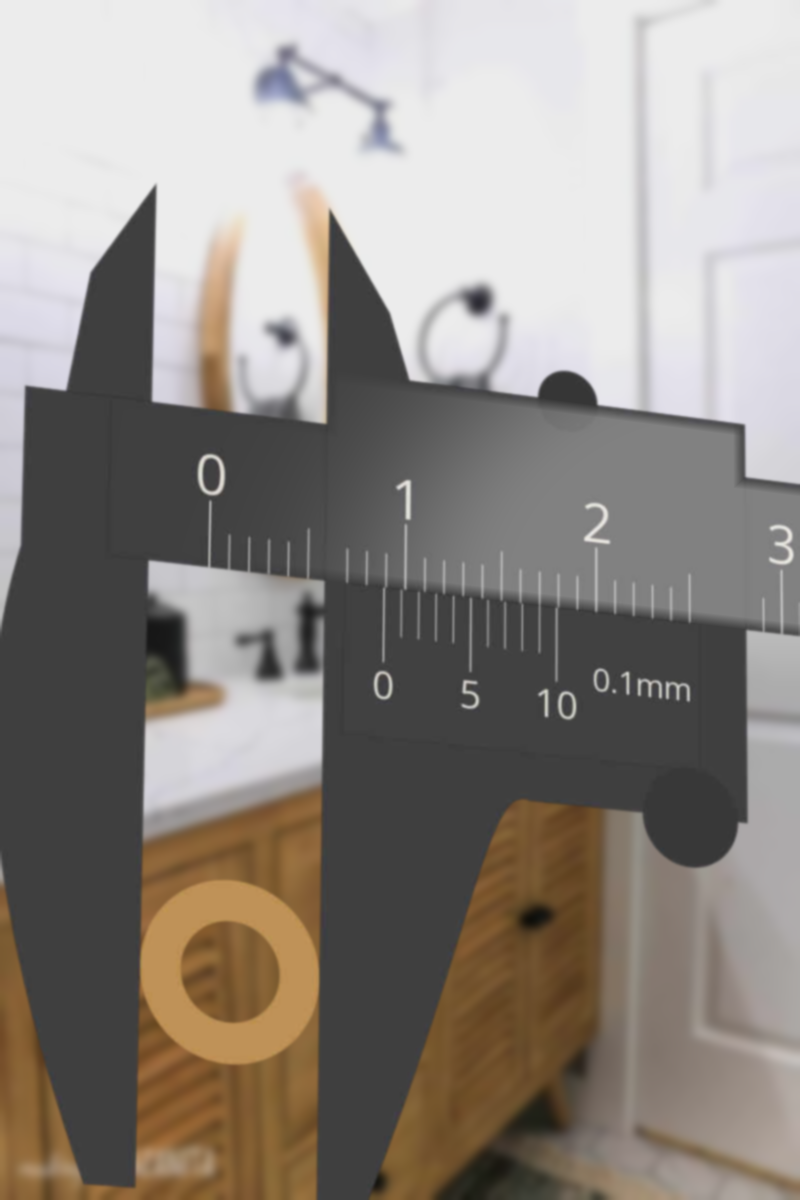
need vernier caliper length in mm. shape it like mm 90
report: mm 8.9
